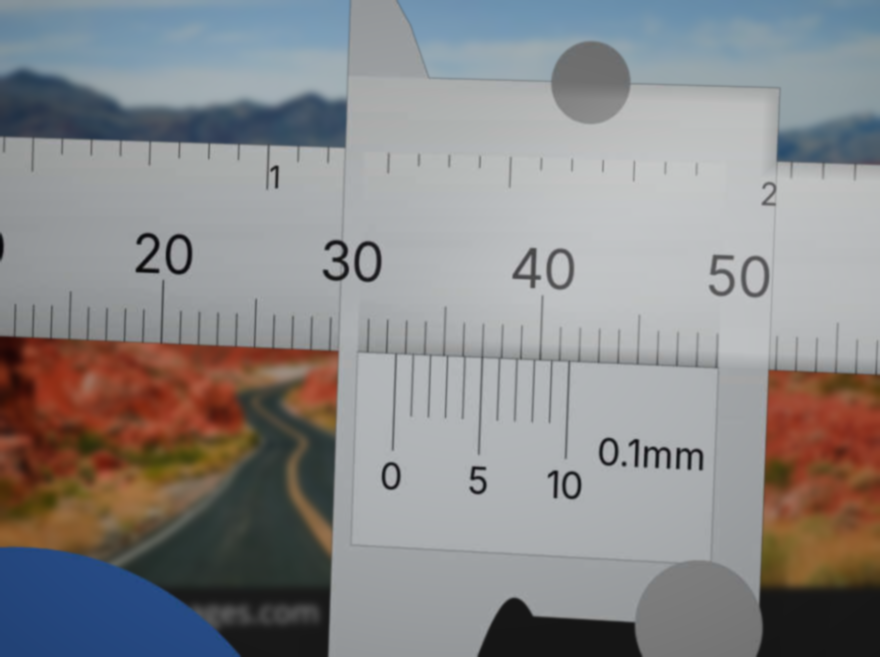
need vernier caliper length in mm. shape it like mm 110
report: mm 32.5
